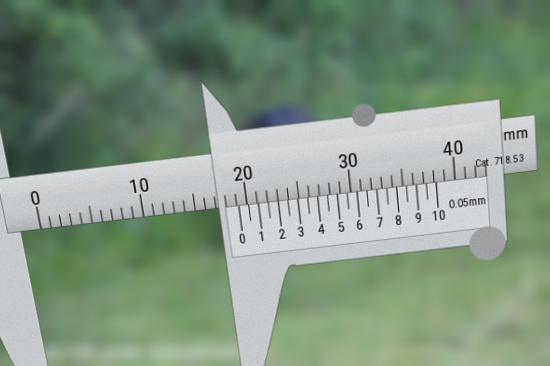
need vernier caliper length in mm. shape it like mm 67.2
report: mm 19.2
